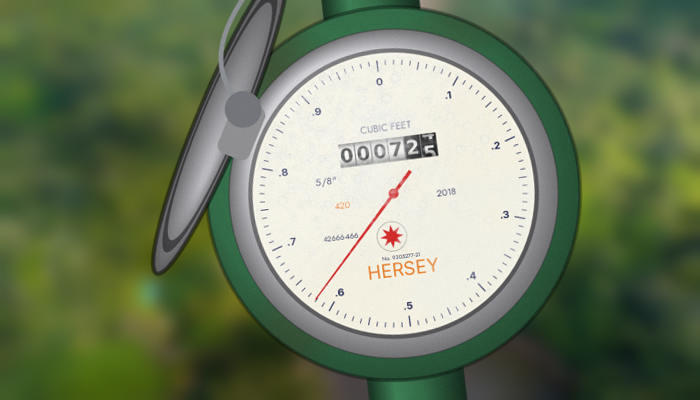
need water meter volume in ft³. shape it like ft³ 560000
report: ft³ 724.62
